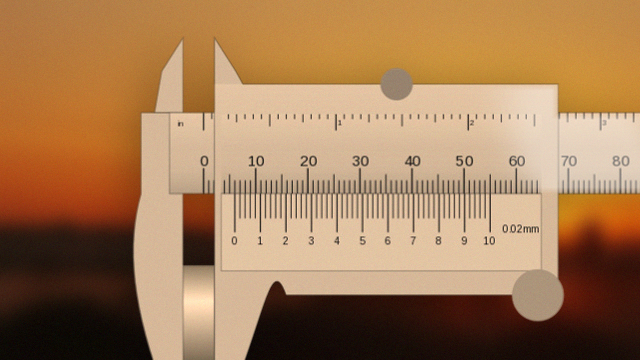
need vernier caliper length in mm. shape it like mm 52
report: mm 6.0
